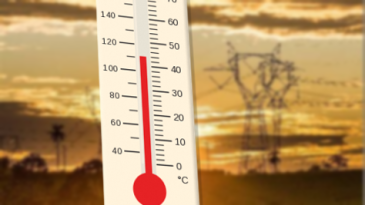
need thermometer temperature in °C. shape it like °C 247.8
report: °C 44
